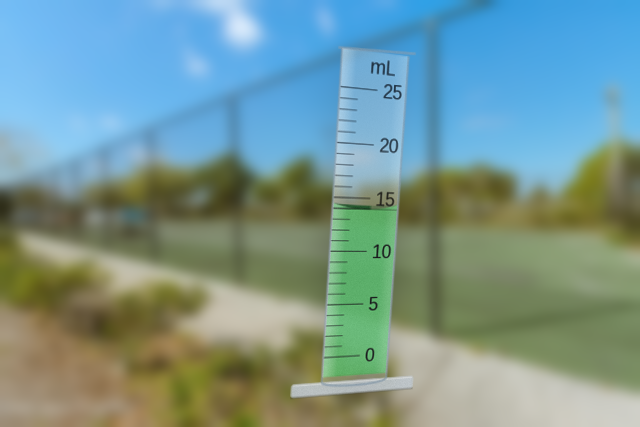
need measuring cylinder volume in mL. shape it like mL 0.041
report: mL 14
